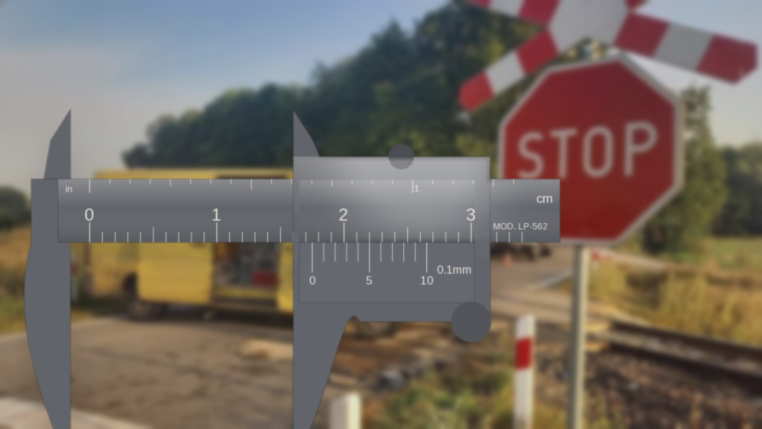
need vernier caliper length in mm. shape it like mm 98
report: mm 17.5
